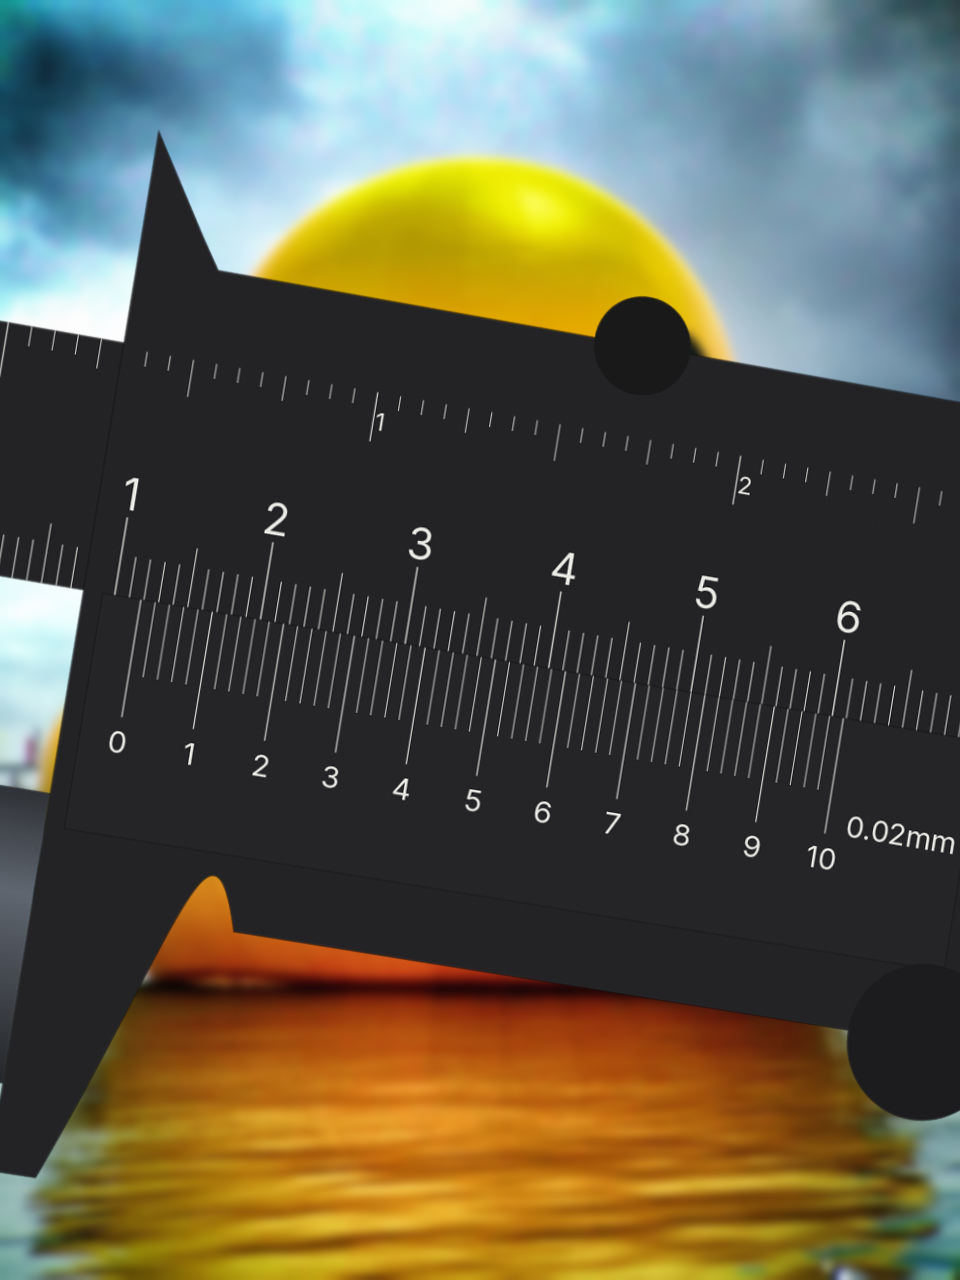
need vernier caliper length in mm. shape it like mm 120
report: mm 11.8
